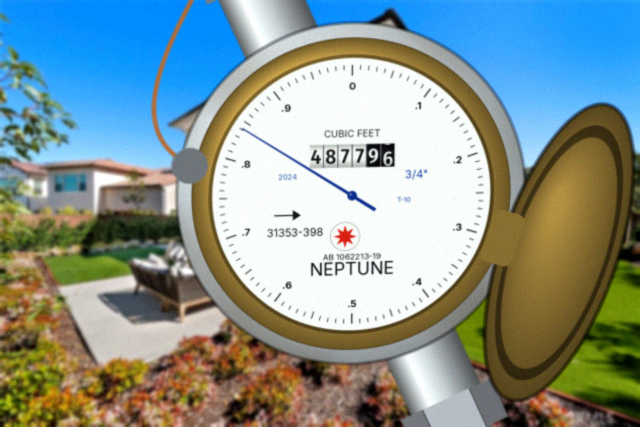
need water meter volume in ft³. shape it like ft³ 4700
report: ft³ 487795.84
